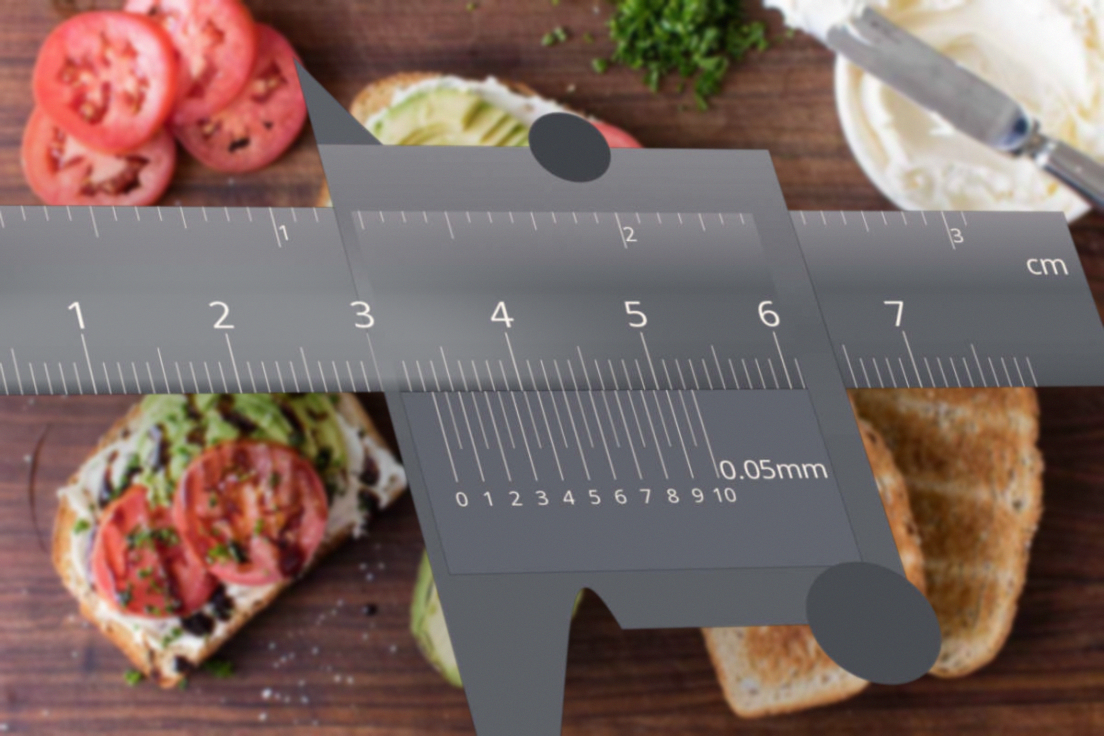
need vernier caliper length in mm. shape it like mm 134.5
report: mm 33.5
